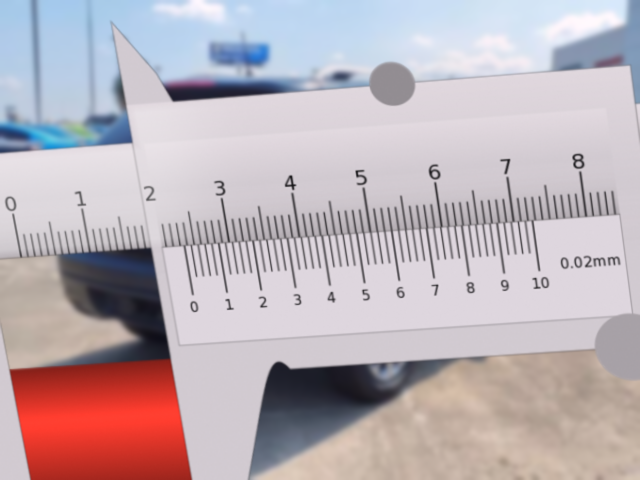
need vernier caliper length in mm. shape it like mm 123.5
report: mm 23.6
